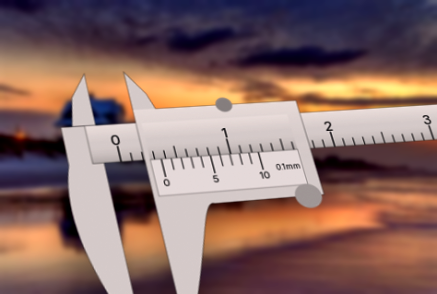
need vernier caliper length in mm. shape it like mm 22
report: mm 3.6
